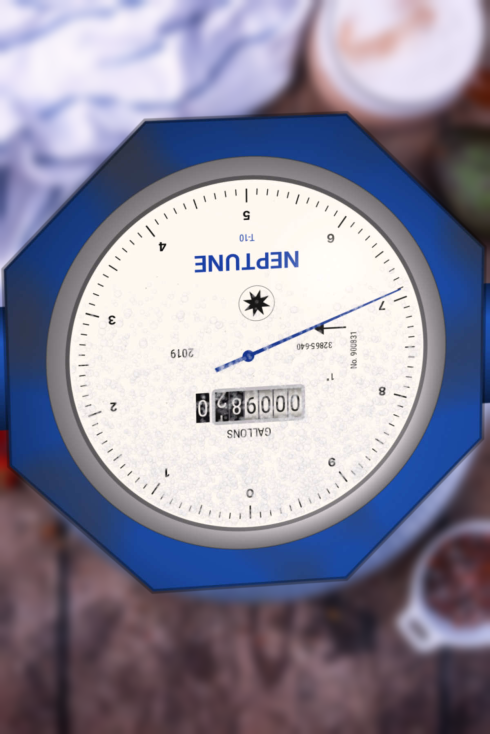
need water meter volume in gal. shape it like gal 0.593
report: gal 9816.9
